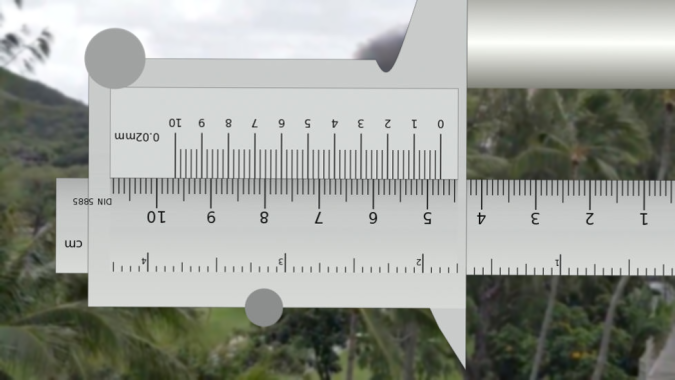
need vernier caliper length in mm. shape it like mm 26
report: mm 47.6
